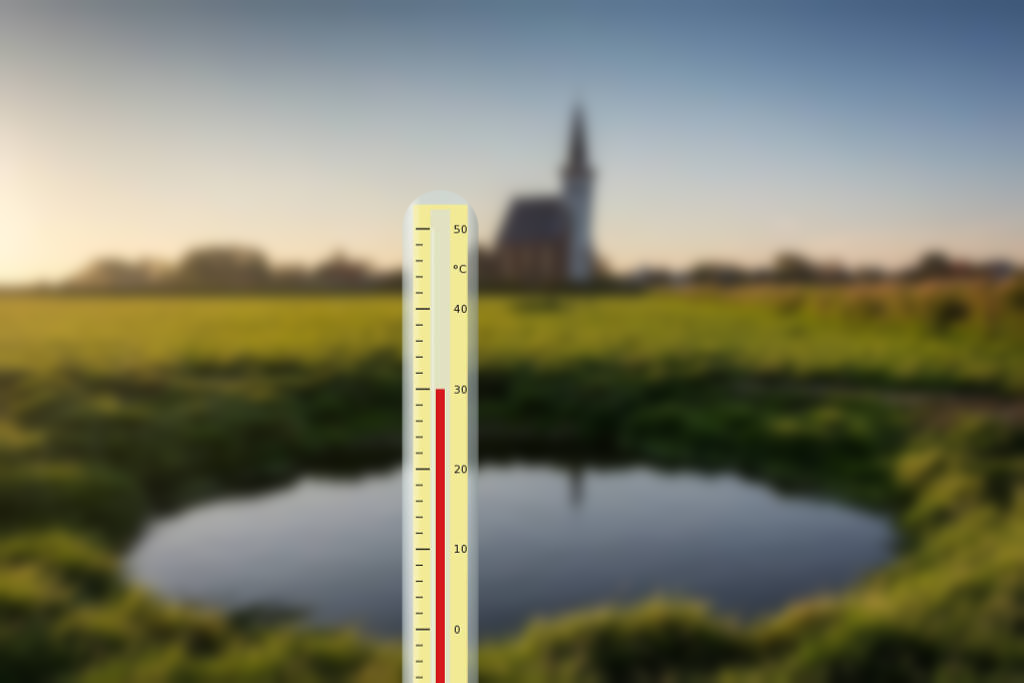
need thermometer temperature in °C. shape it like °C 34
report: °C 30
